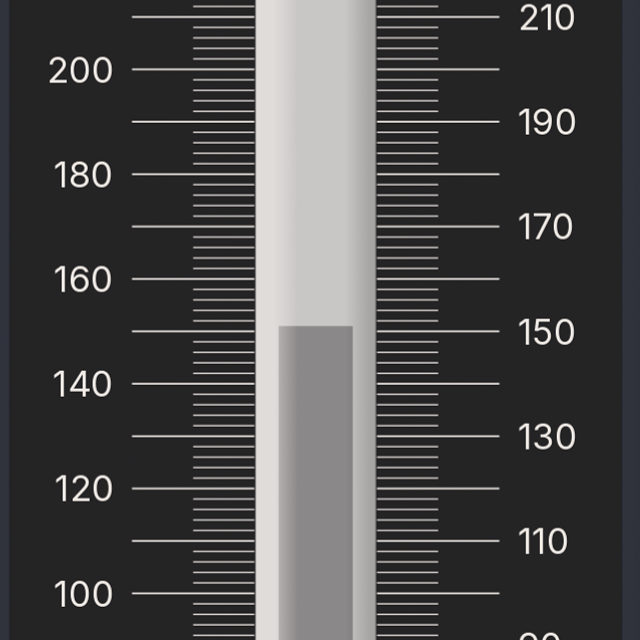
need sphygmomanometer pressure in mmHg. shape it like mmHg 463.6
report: mmHg 151
